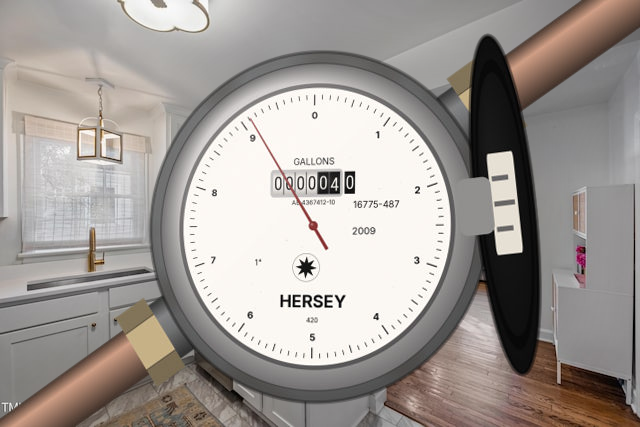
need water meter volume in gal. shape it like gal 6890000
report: gal 39.1
